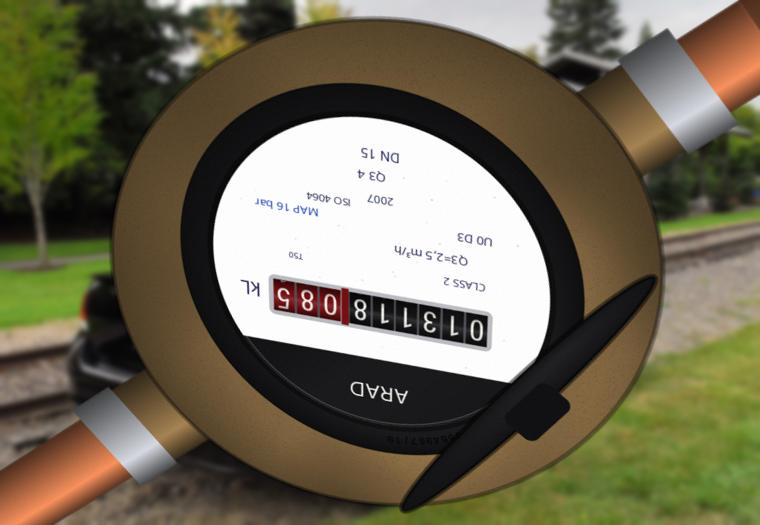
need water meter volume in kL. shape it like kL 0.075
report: kL 13118.085
